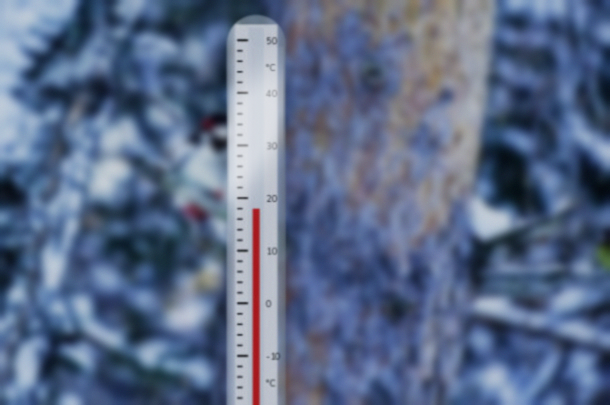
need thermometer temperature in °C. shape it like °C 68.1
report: °C 18
